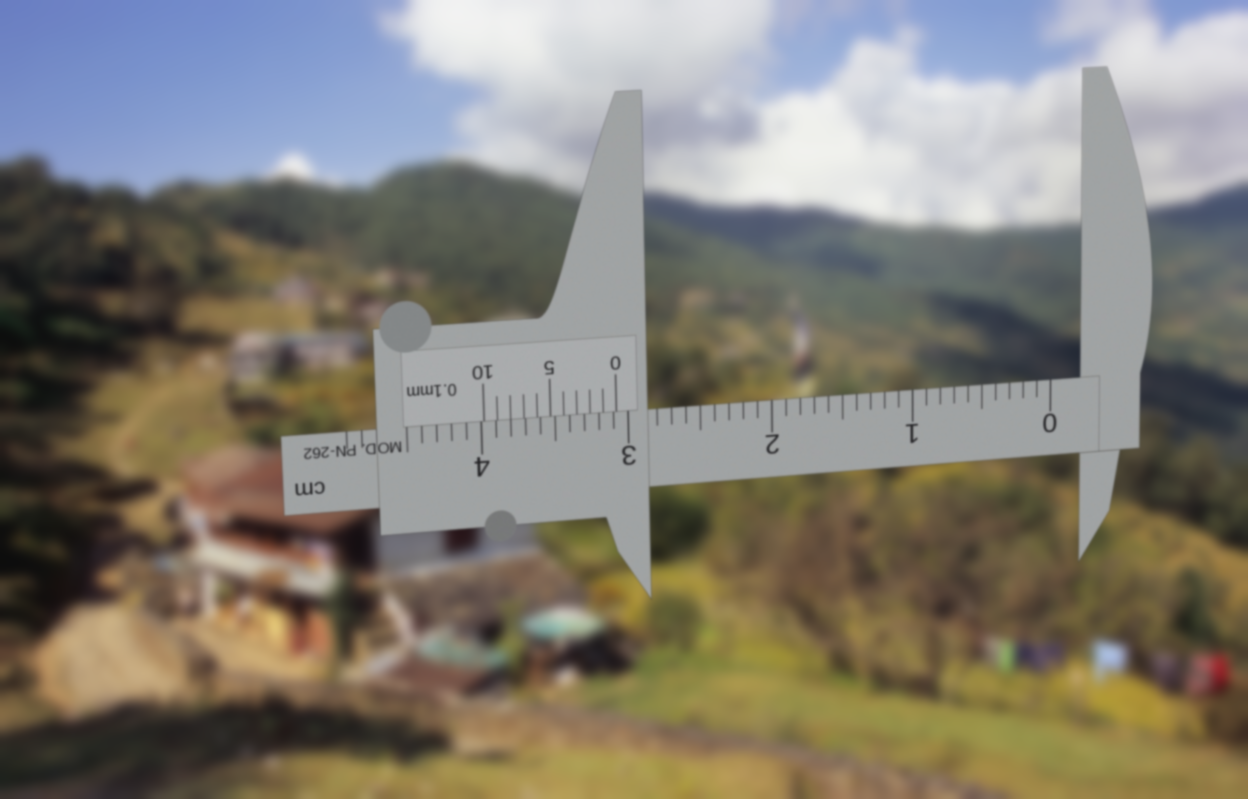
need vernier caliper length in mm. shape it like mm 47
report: mm 30.8
